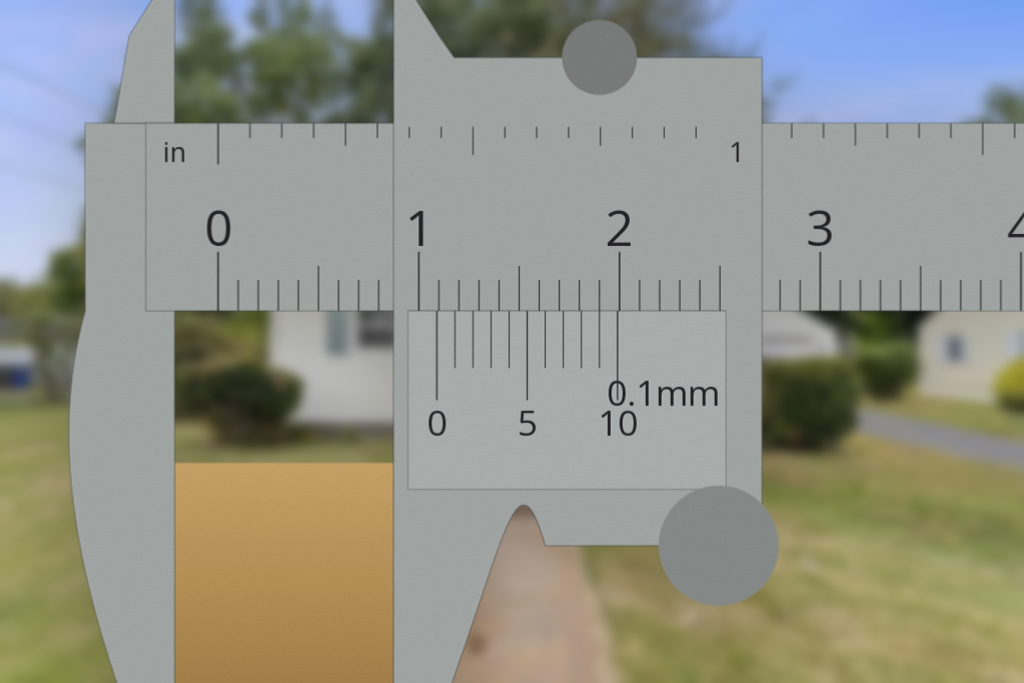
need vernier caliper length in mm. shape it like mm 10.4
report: mm 10.9
